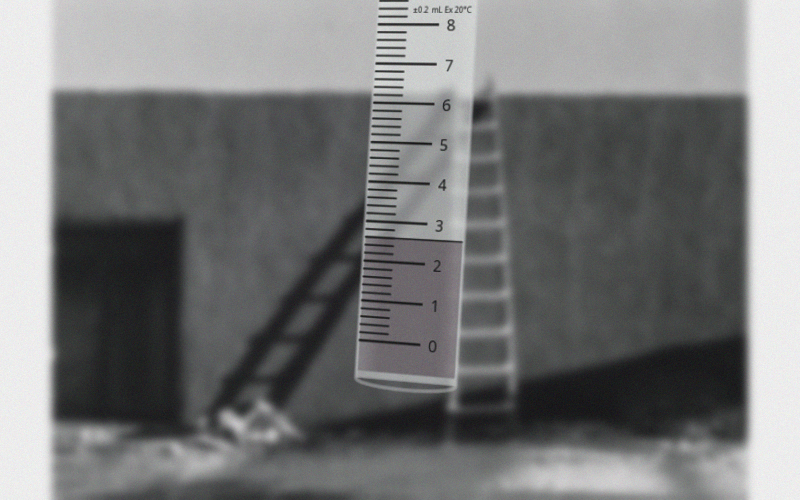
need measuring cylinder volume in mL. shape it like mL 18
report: mL 2.6
